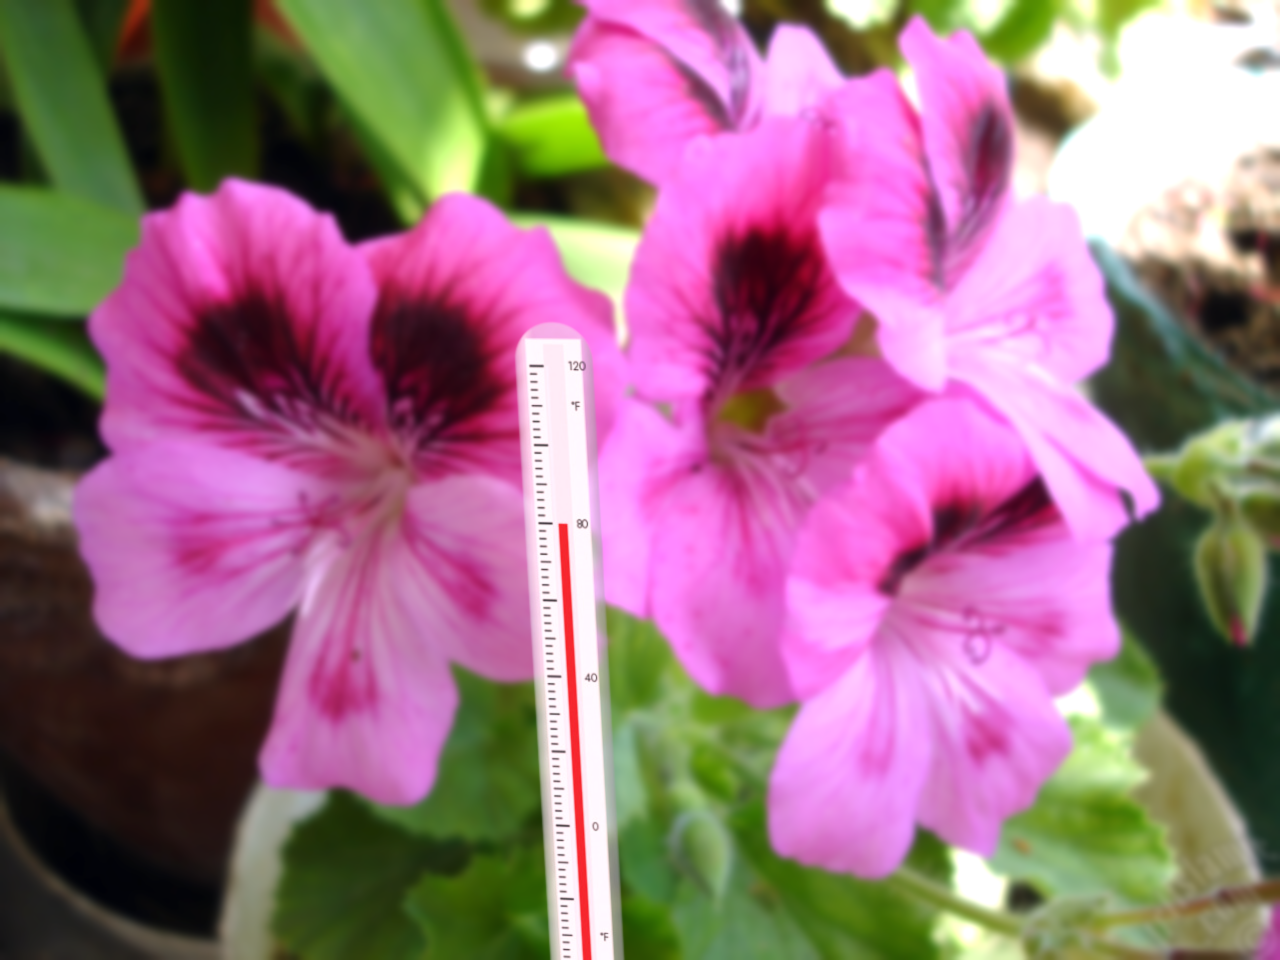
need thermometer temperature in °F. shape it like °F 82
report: °F 80
